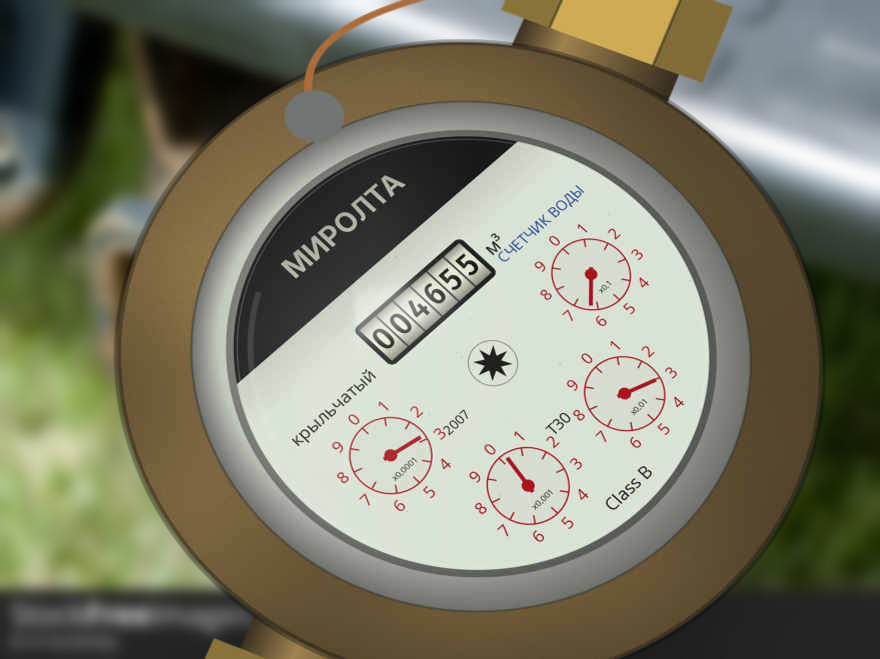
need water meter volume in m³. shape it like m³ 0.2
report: m³ 4655.6302
